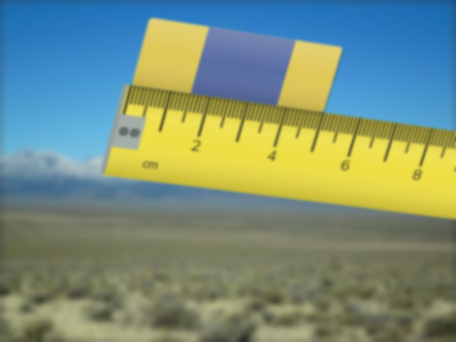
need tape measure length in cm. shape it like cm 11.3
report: cm 5
